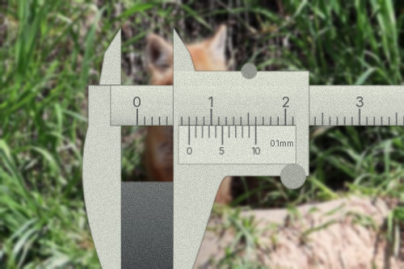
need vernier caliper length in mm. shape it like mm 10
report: mm 7.0
